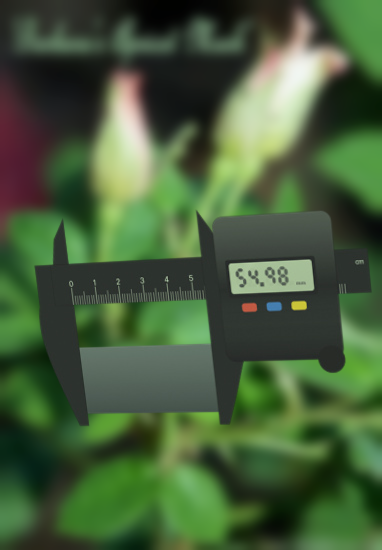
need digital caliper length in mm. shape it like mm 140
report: mm 54.98
